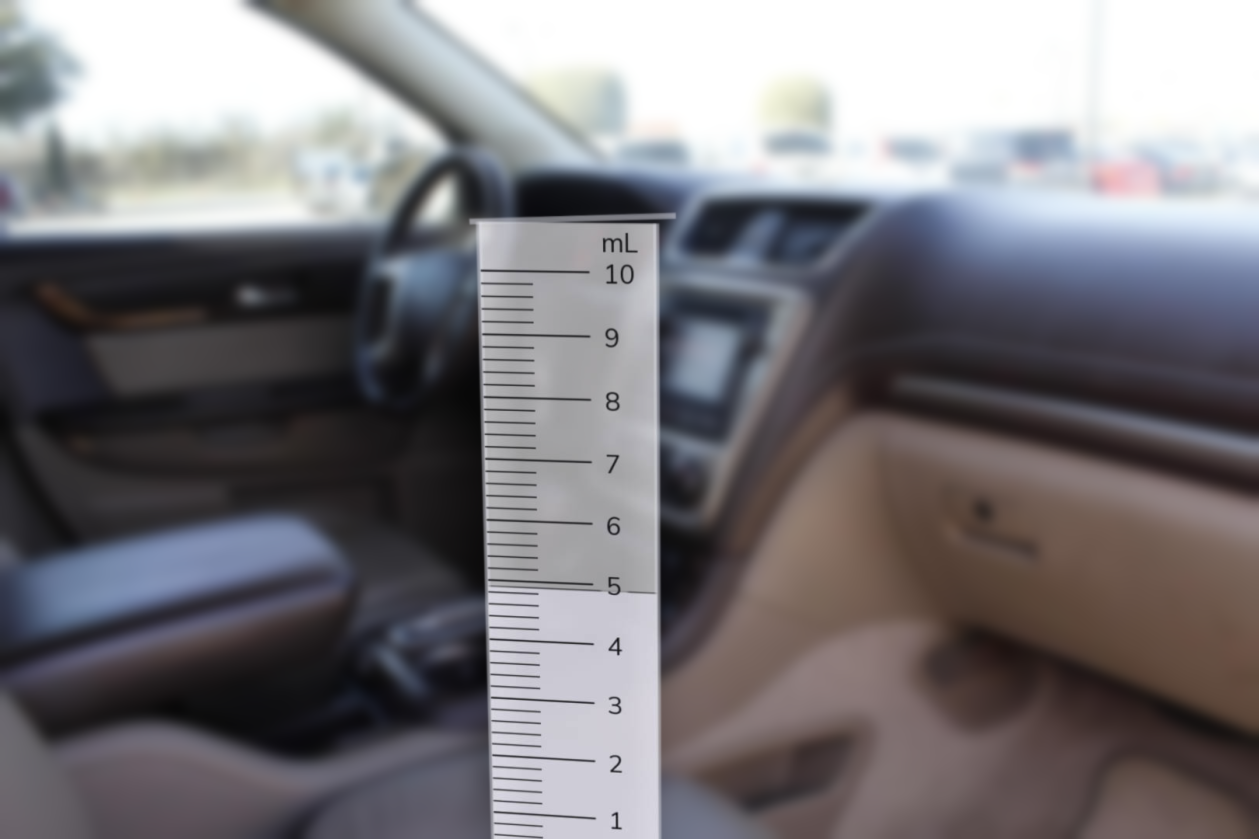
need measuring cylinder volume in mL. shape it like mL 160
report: mL 4.9
